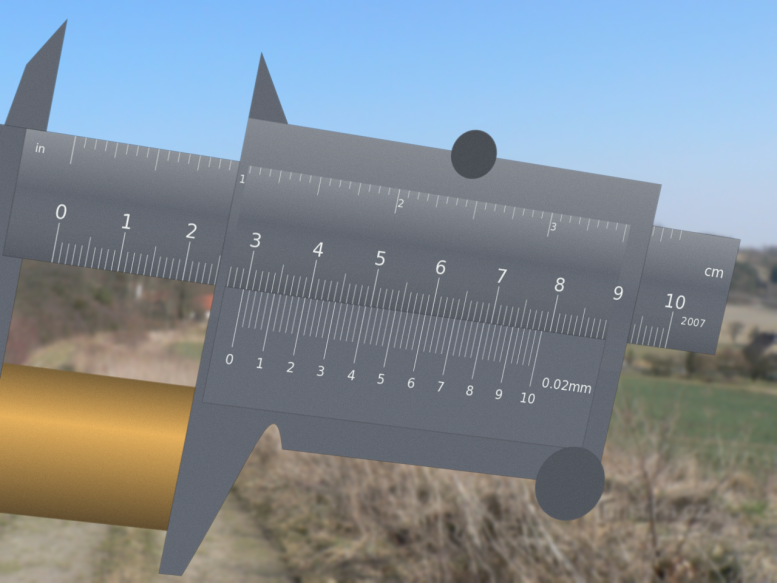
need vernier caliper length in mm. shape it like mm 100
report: mm 29.6
